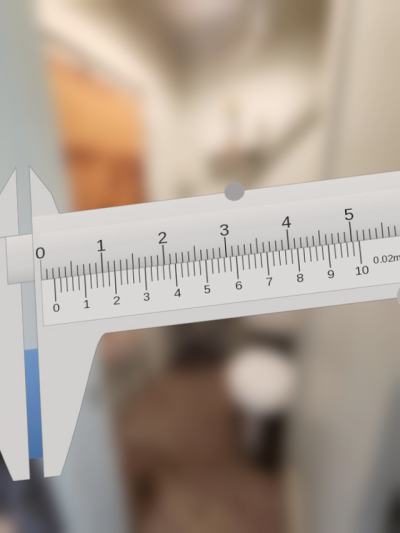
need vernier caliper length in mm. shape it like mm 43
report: mm 2.2
